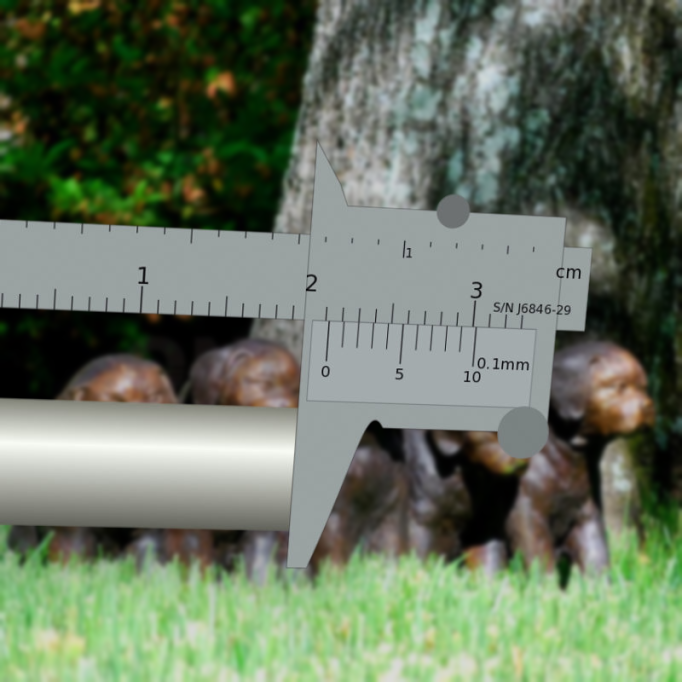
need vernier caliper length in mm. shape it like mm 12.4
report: mm 21.2
